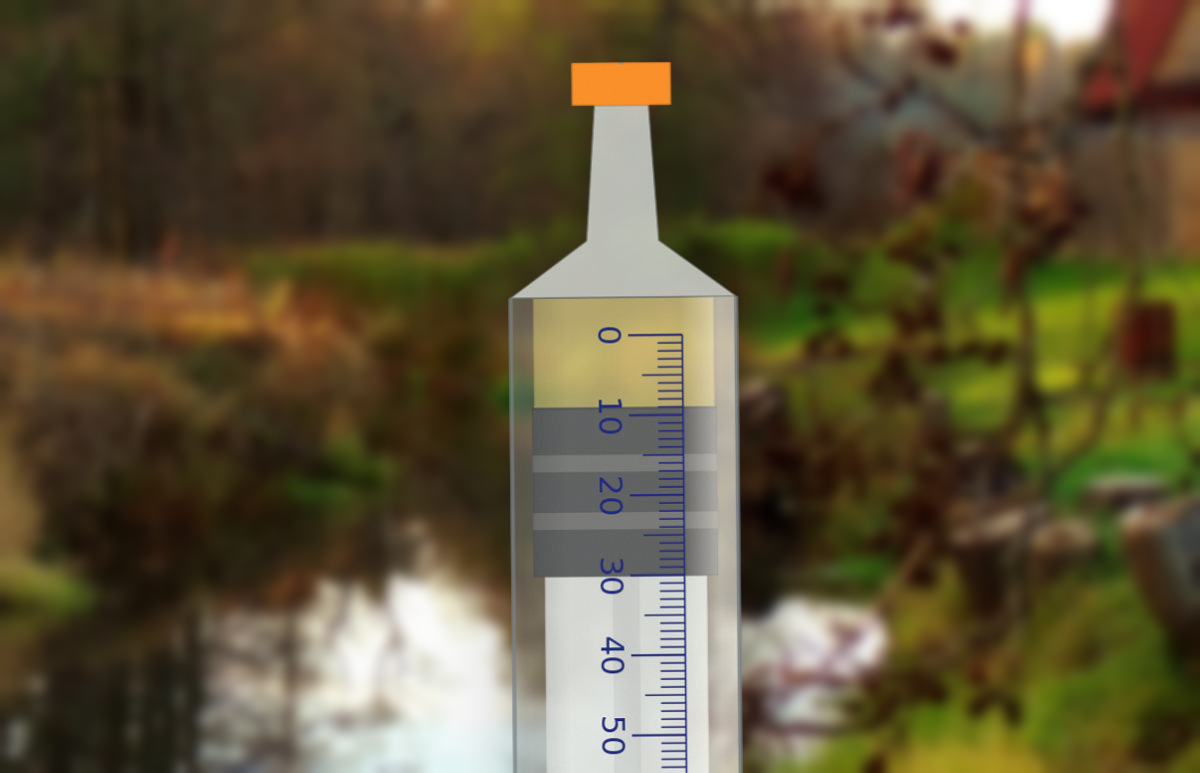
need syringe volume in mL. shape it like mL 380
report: mL 9
